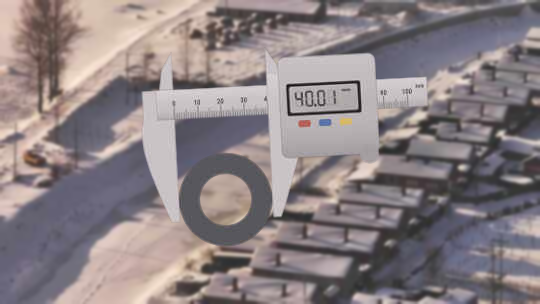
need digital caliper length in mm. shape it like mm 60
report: mm 40.01
